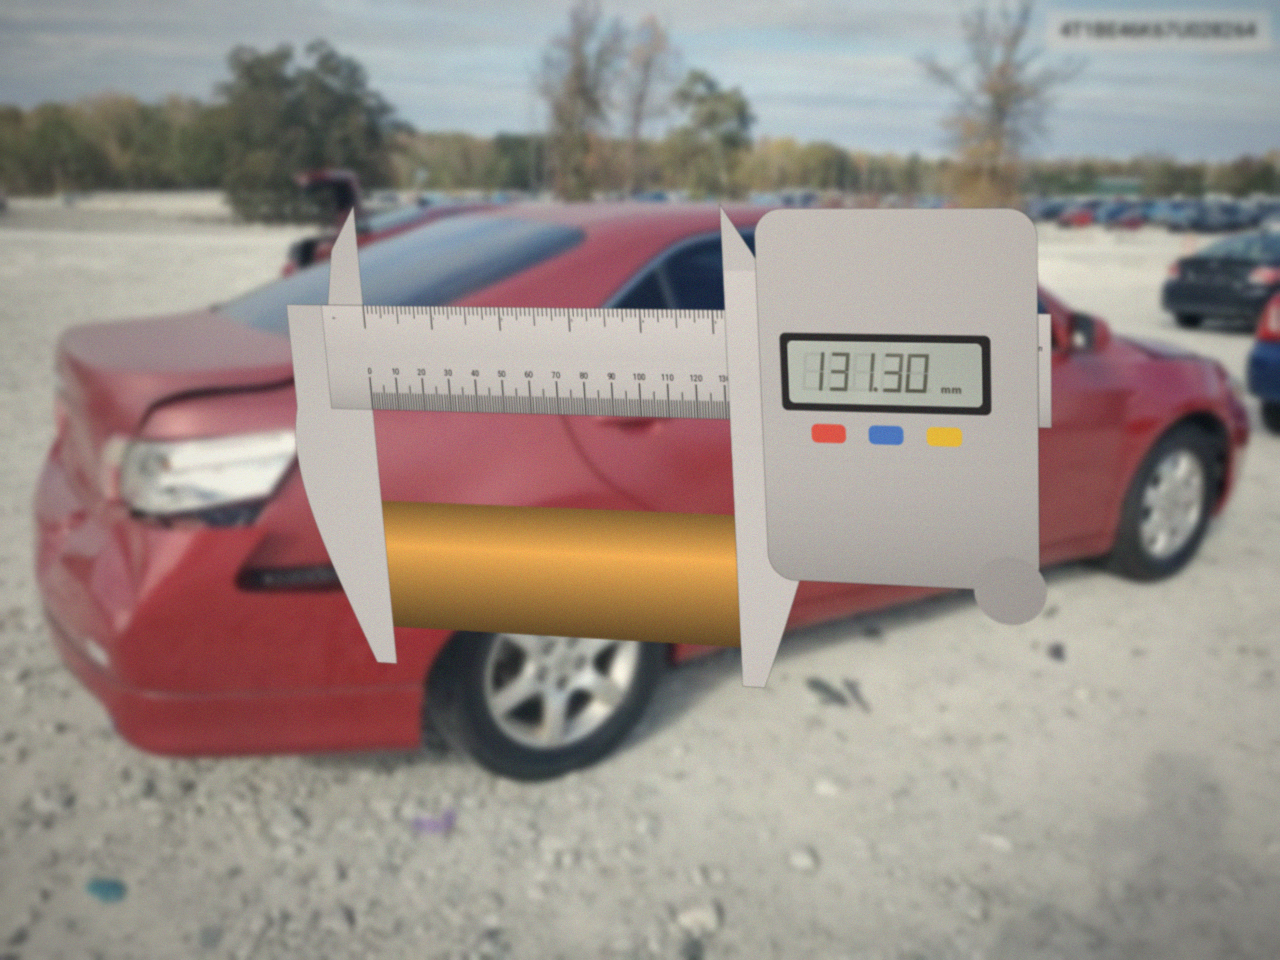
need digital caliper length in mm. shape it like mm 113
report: mm 131.30
